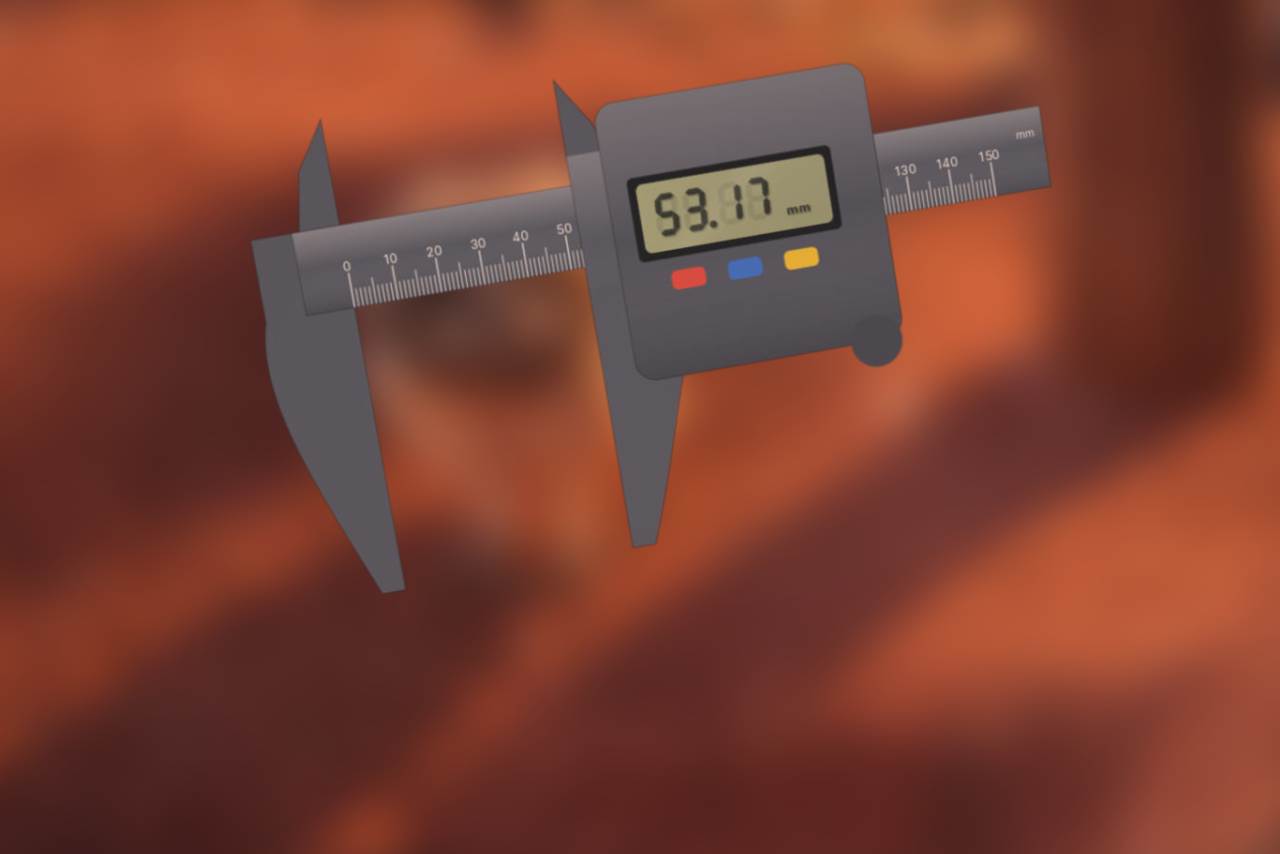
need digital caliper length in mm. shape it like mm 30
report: mm 53.17
